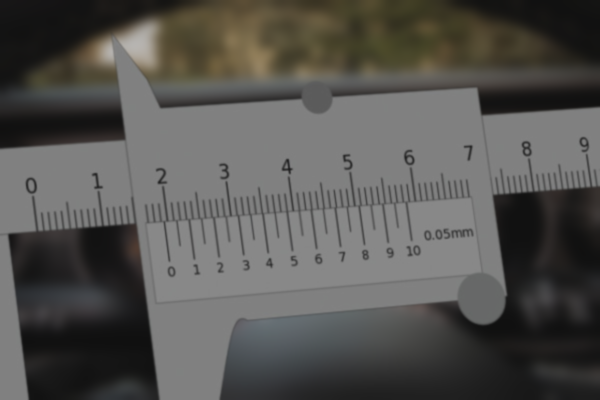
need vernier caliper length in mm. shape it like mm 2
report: mm 19.5
